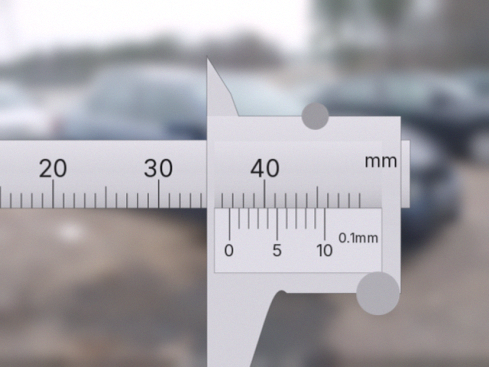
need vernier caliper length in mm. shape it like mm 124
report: mm 36.7
